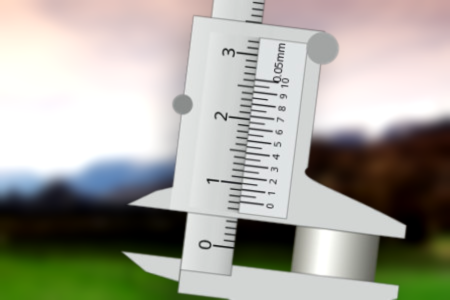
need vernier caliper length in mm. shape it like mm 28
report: mm 7.2
